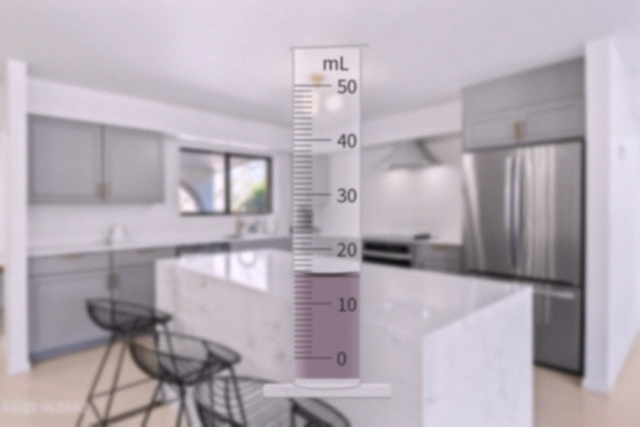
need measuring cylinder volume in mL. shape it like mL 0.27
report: mL 15
